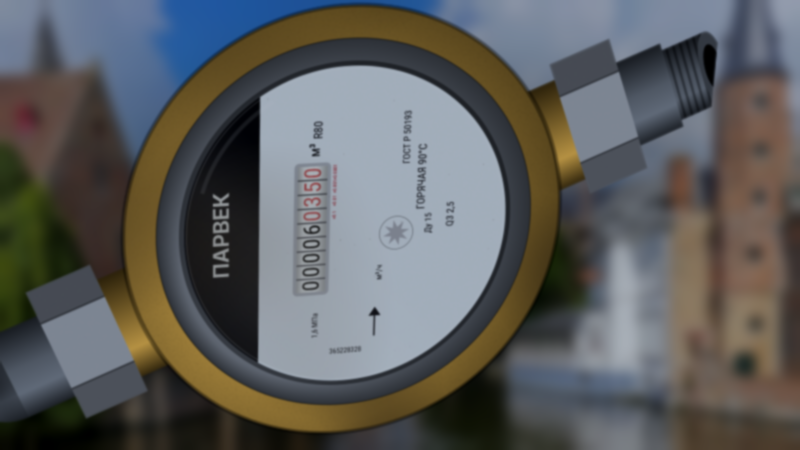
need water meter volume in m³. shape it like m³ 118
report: m³ 6.0350
